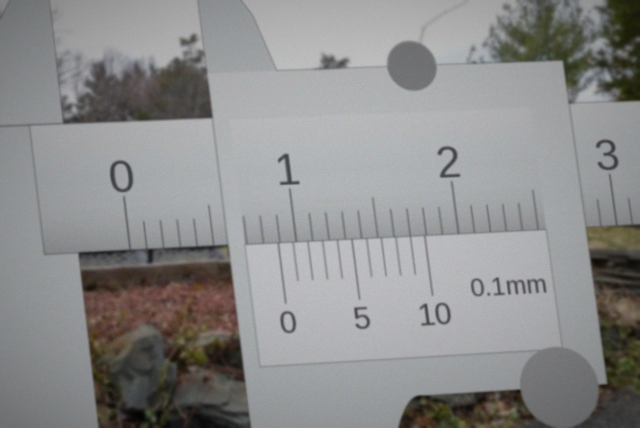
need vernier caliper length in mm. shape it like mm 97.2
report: mm 8.9
